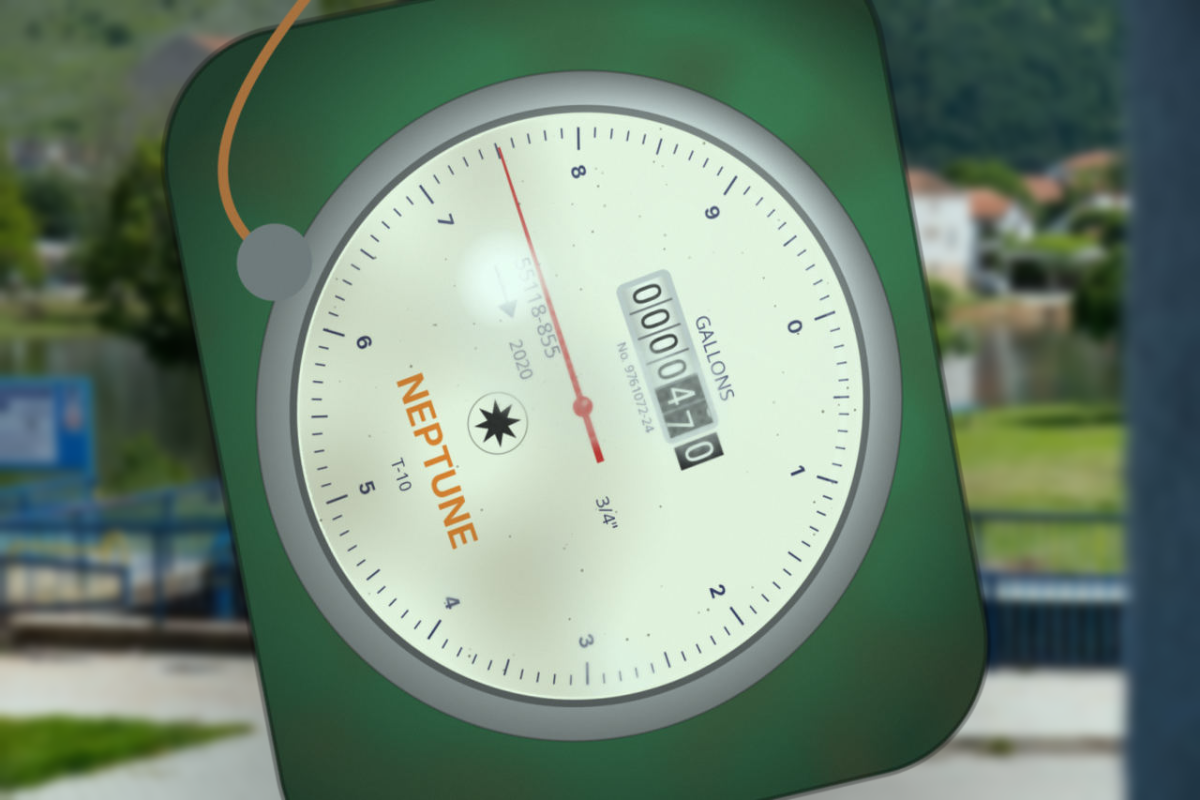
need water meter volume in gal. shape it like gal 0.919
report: gal 467.5
